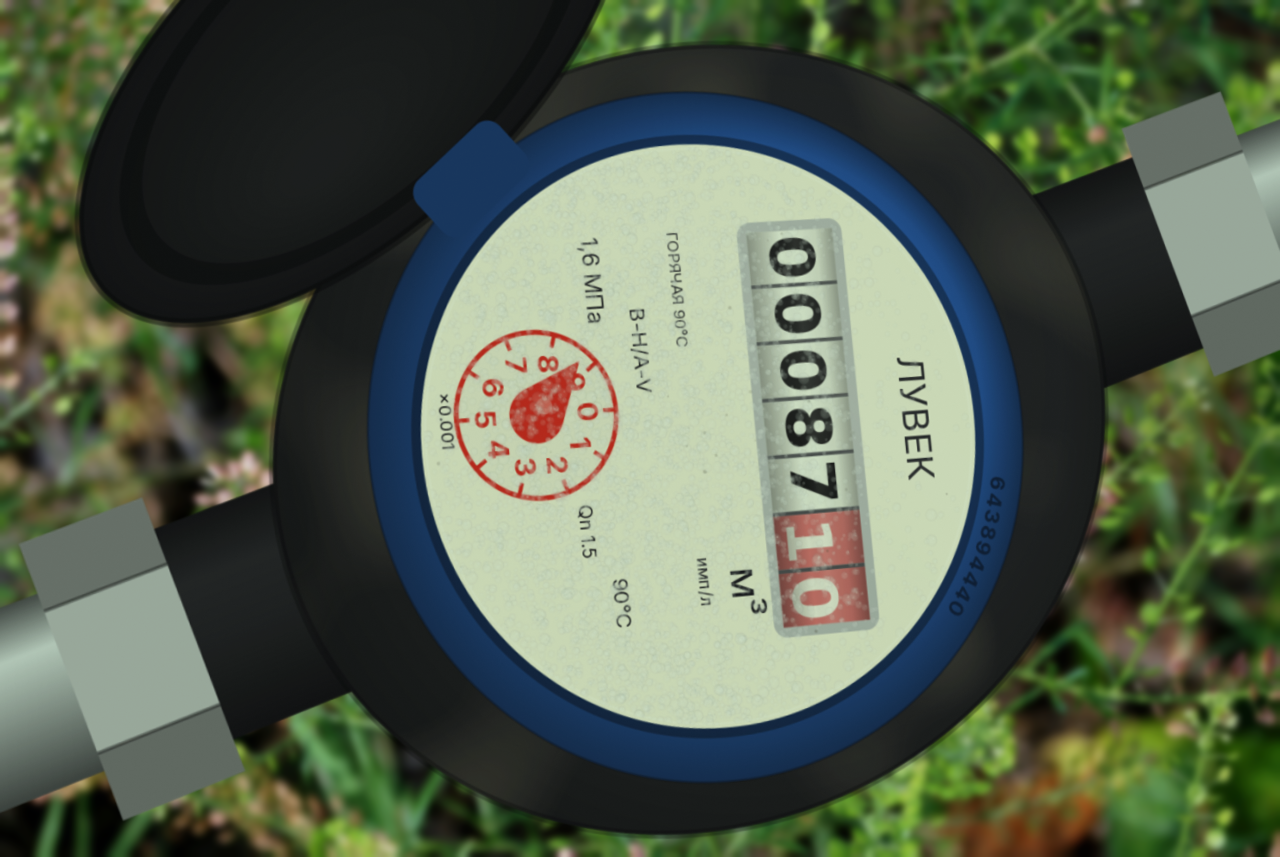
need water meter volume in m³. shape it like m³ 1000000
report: m³ 87.098
